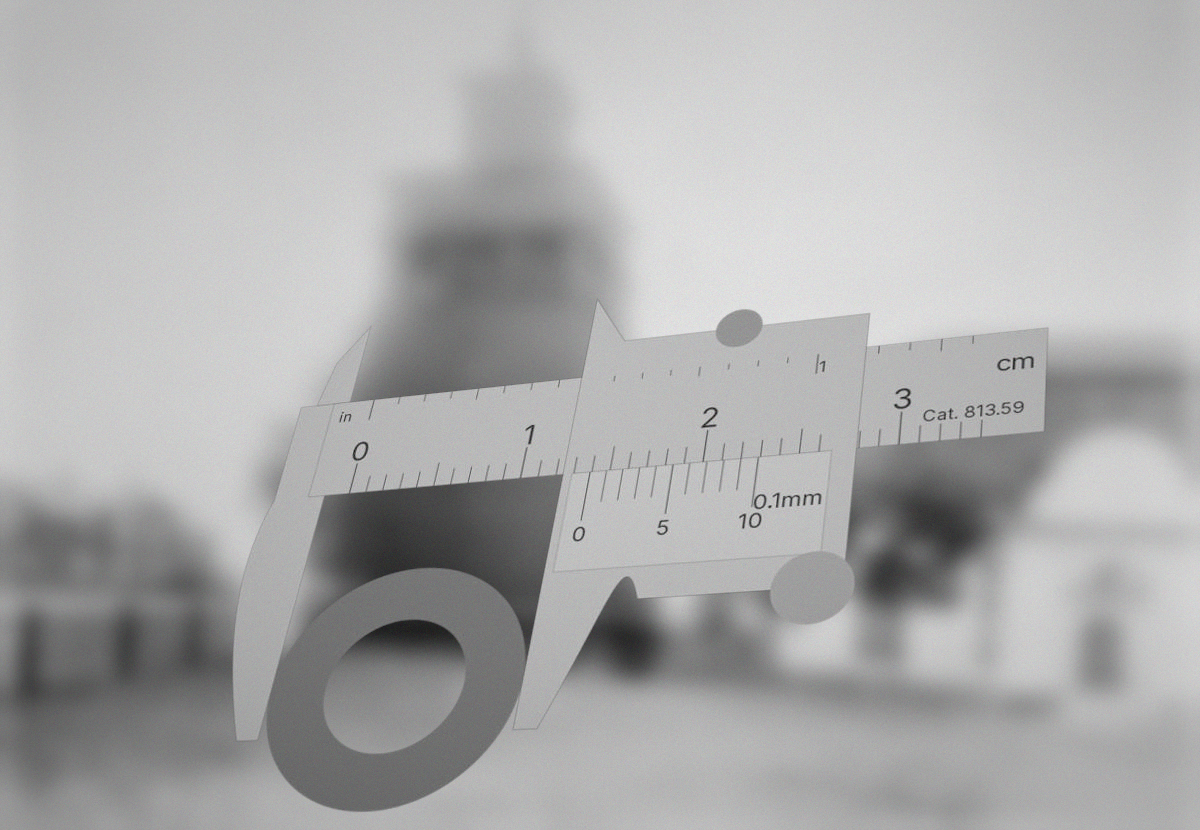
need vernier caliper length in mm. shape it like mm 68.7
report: mm 13.9
